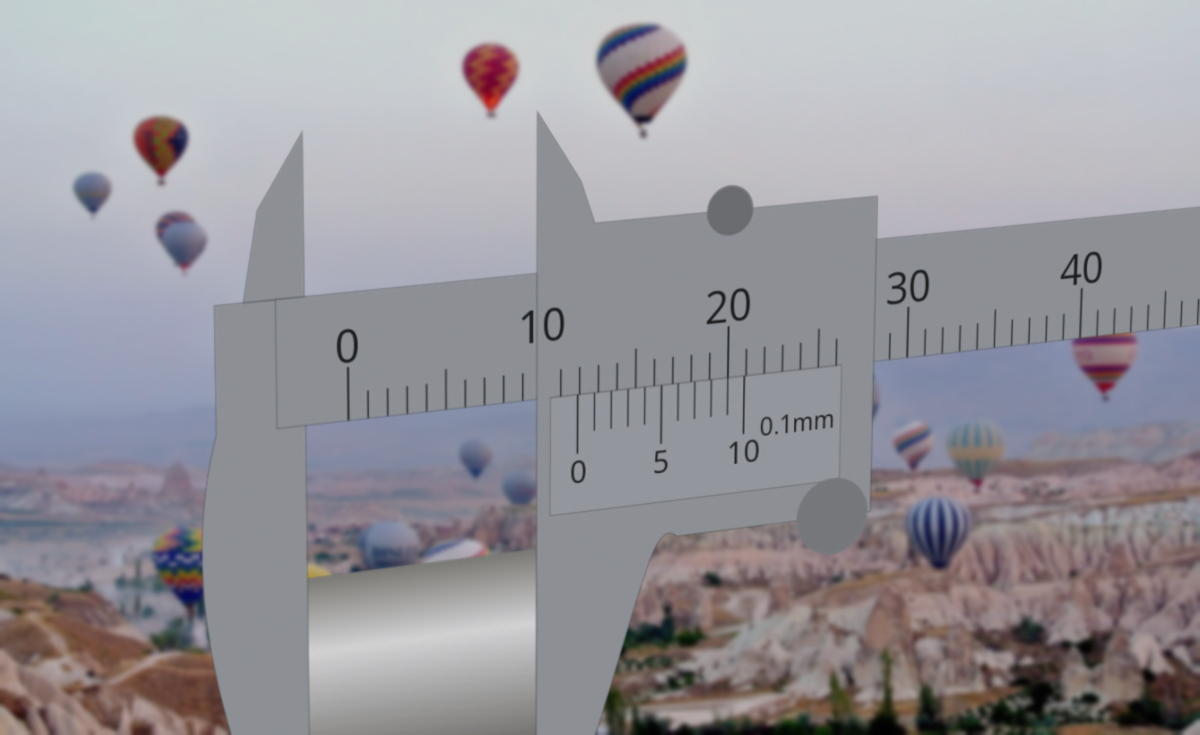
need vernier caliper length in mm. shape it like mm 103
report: mm 11.9
